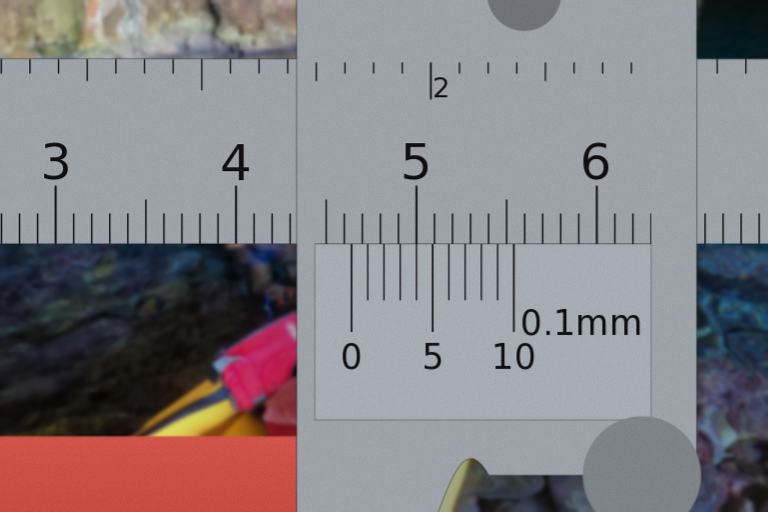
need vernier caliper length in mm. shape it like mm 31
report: mm 46.4
